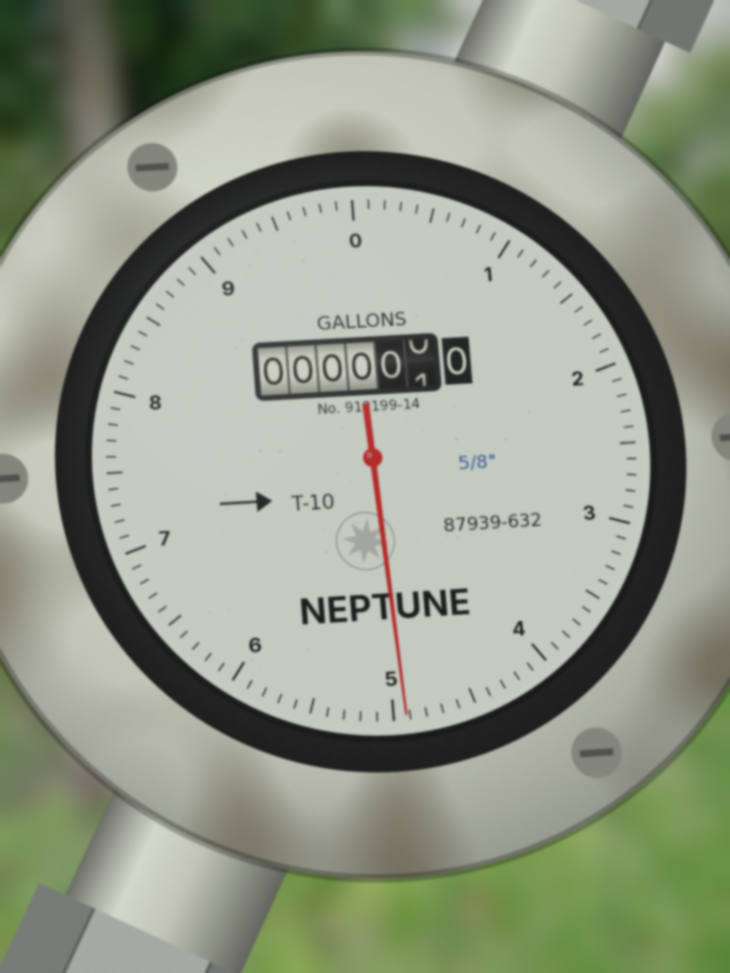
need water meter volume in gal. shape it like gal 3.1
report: gal 4.9
